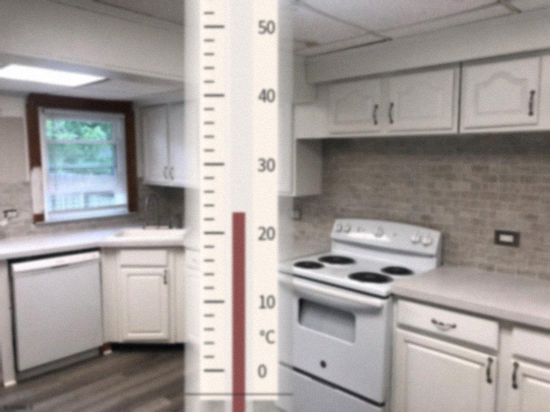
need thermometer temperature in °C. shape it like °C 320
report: °C 23
